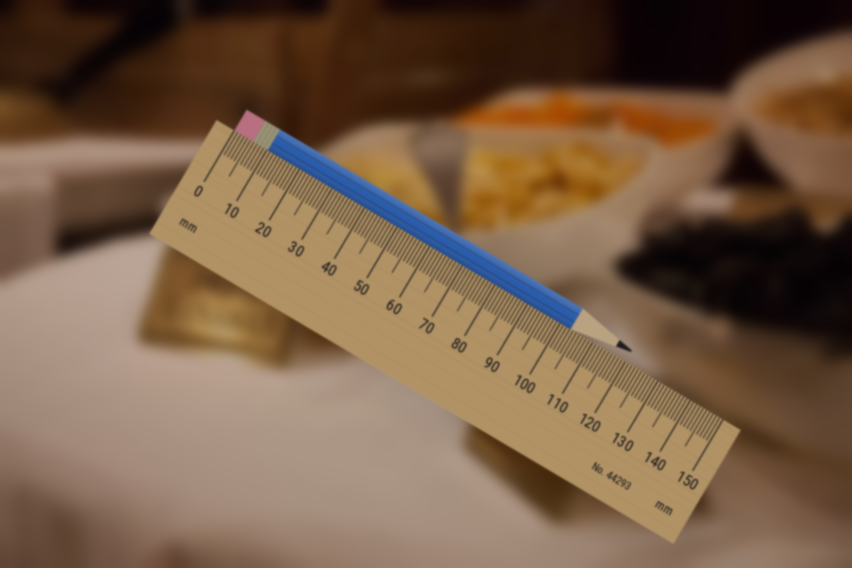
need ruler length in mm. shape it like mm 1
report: mm 120
